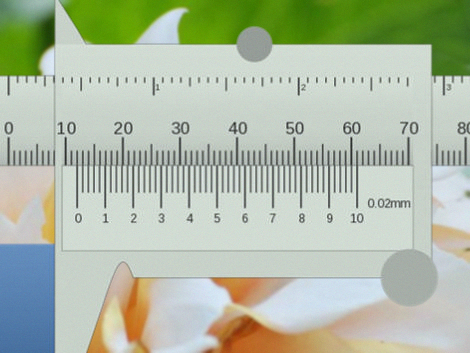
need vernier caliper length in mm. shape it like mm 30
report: mm 12.0
